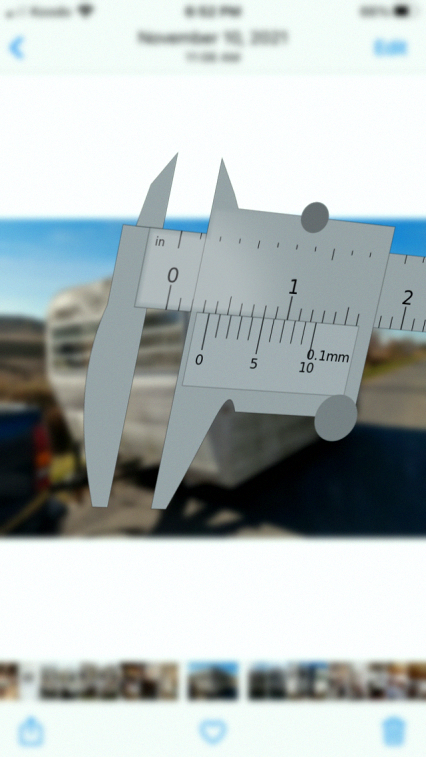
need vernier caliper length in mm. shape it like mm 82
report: mm 3.5
